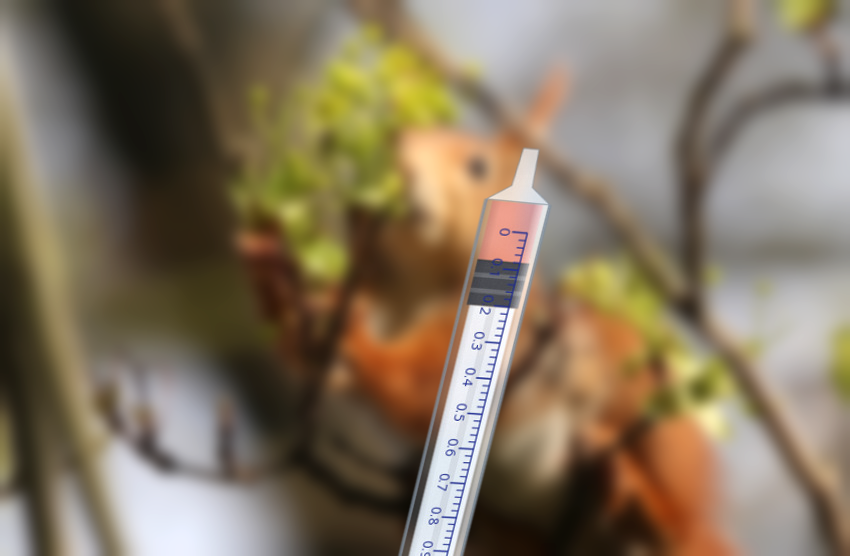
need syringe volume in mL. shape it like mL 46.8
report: mL 0.08
